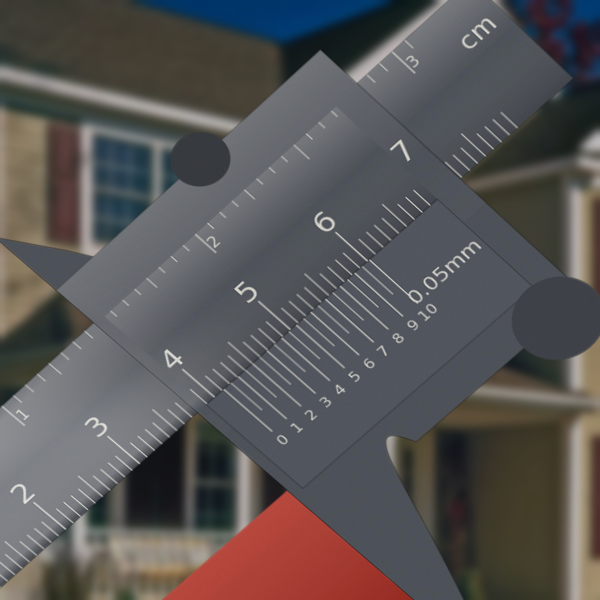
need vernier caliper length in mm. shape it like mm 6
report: mm 41.2
